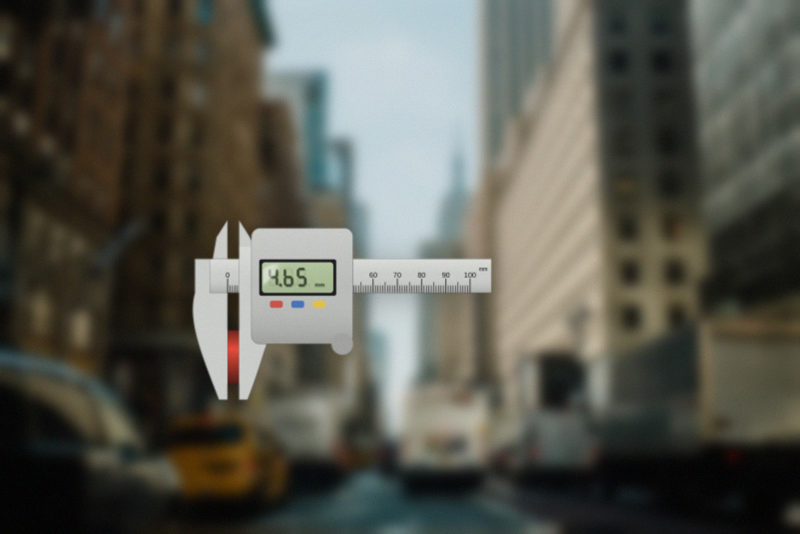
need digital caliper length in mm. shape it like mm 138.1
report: mm 4.65
